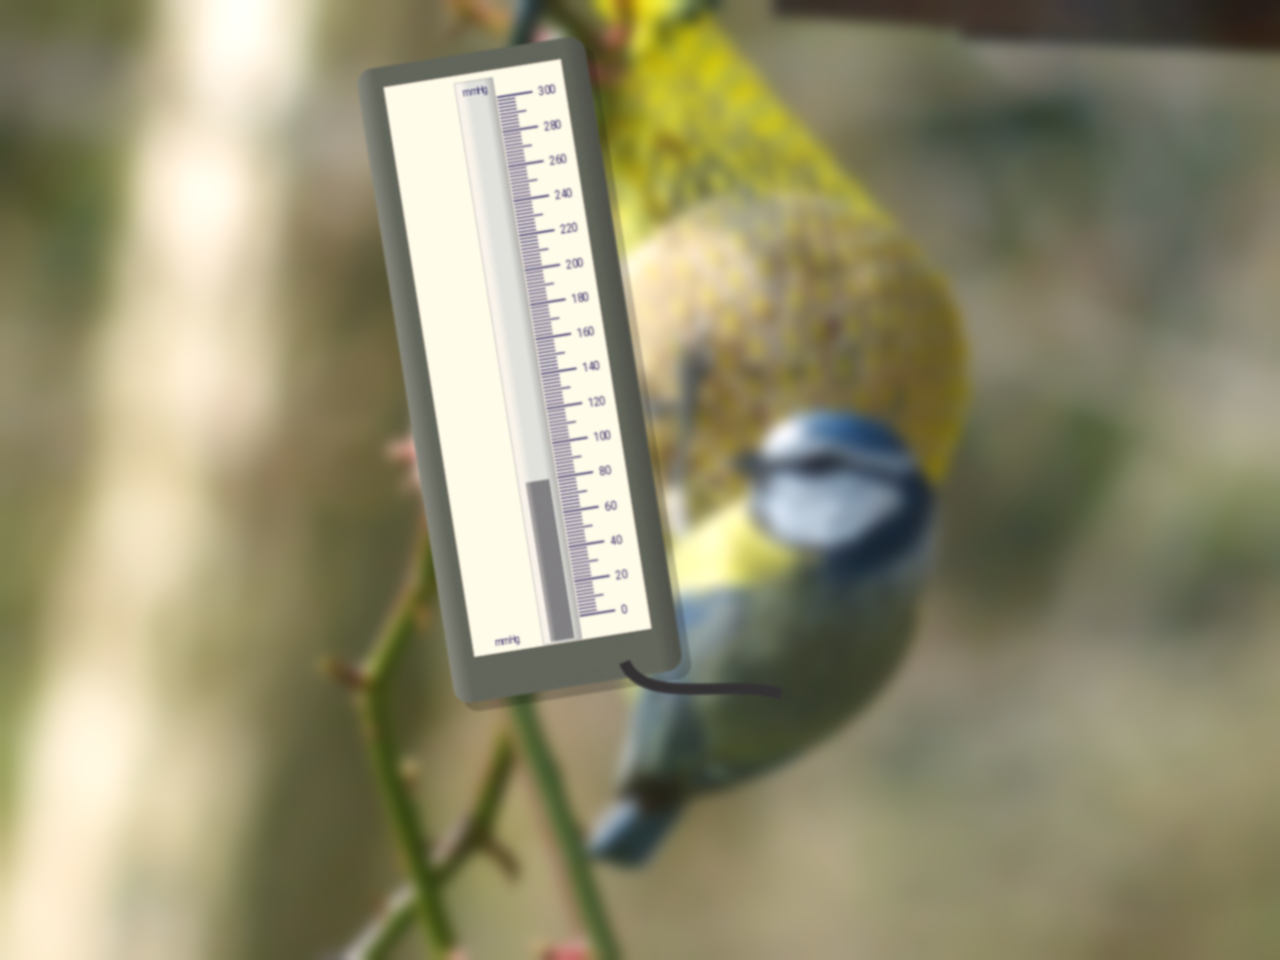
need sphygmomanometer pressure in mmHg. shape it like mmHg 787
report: mmHg 80
